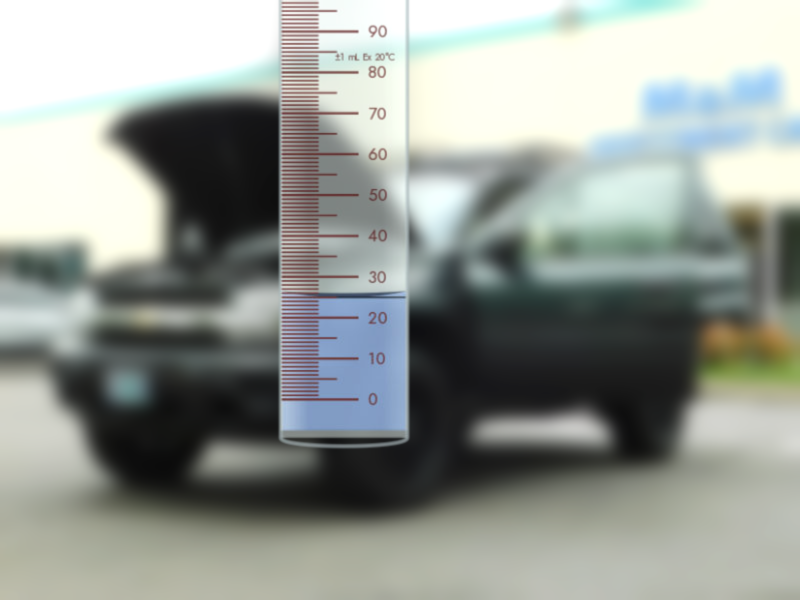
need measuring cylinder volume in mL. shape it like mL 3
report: mL 25
